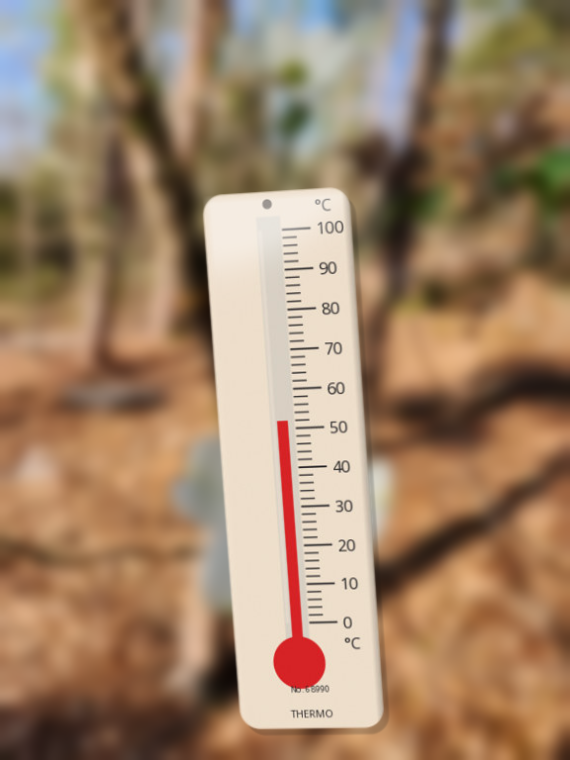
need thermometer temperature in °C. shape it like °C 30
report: °C 52
